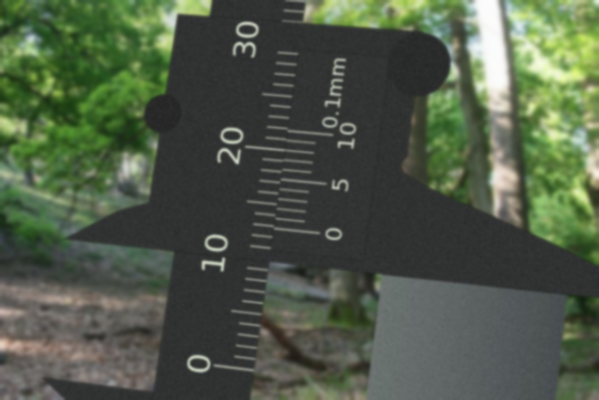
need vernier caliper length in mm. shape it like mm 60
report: mm 12.8
